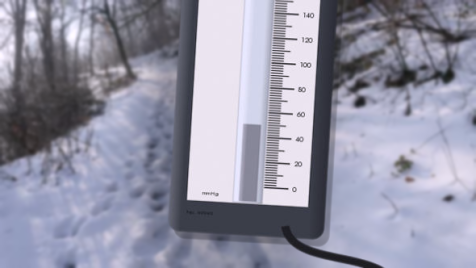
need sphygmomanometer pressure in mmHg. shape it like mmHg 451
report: mmHg 50
